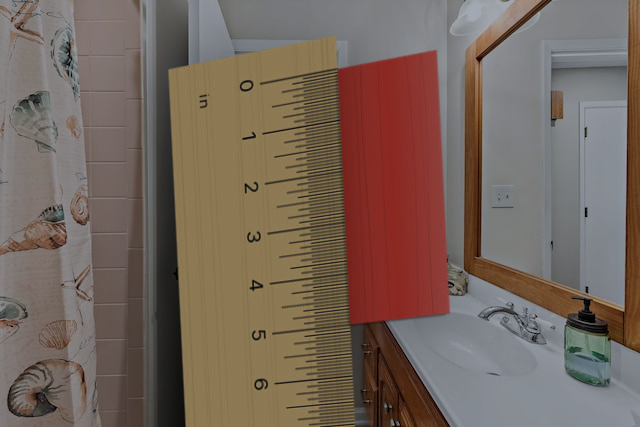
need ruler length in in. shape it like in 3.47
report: in 5
